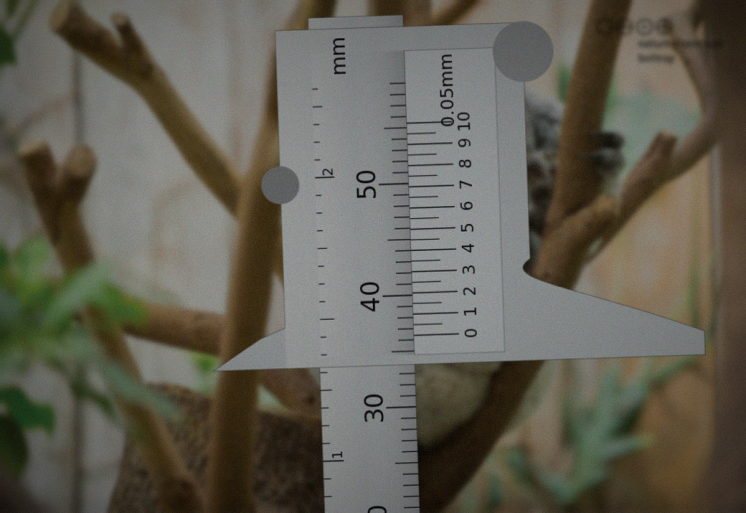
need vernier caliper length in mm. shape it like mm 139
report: mm 36.4
